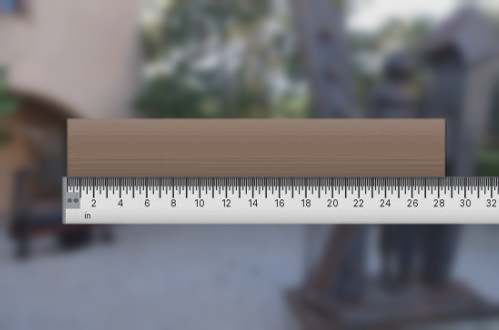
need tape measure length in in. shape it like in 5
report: in 28.5
